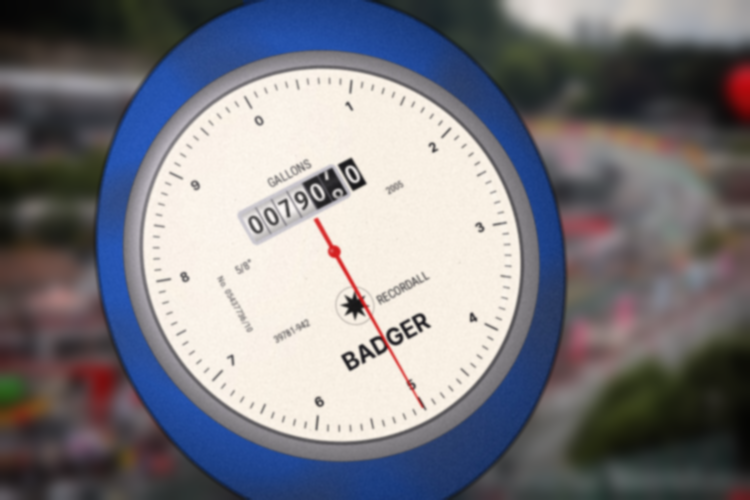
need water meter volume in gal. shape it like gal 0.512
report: gal 79075.0
